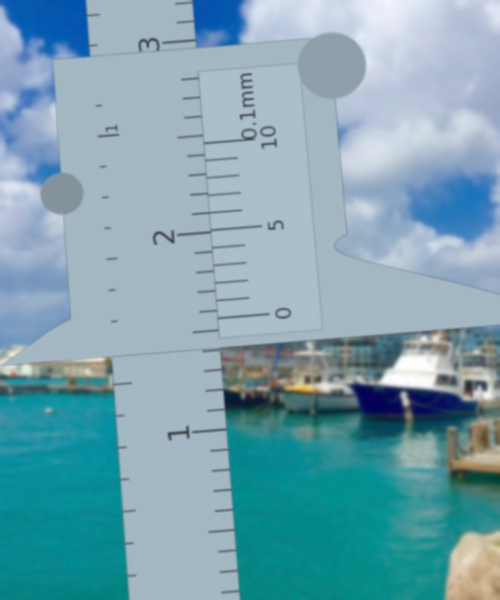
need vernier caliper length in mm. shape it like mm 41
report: mm 15.6
